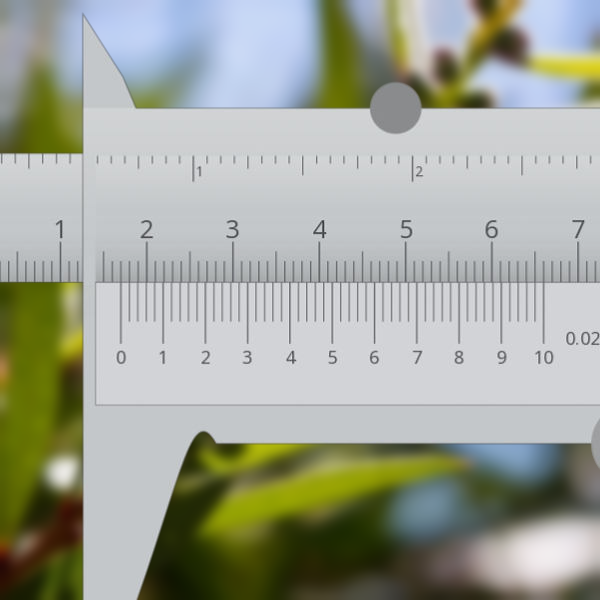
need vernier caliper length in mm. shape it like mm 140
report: mm 17.0
